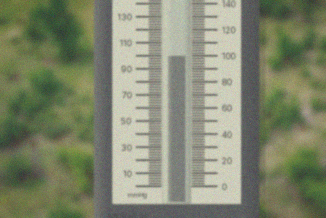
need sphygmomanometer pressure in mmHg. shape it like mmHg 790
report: mmHg 100
